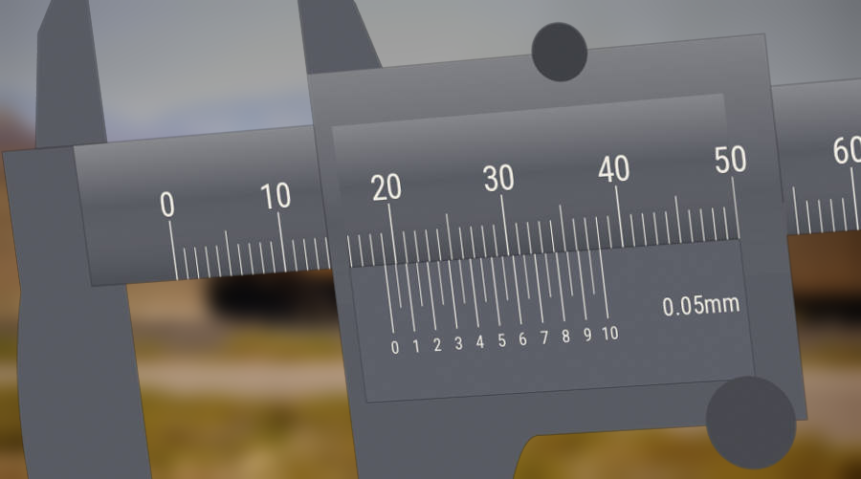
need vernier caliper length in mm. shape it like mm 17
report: mm 19.0
